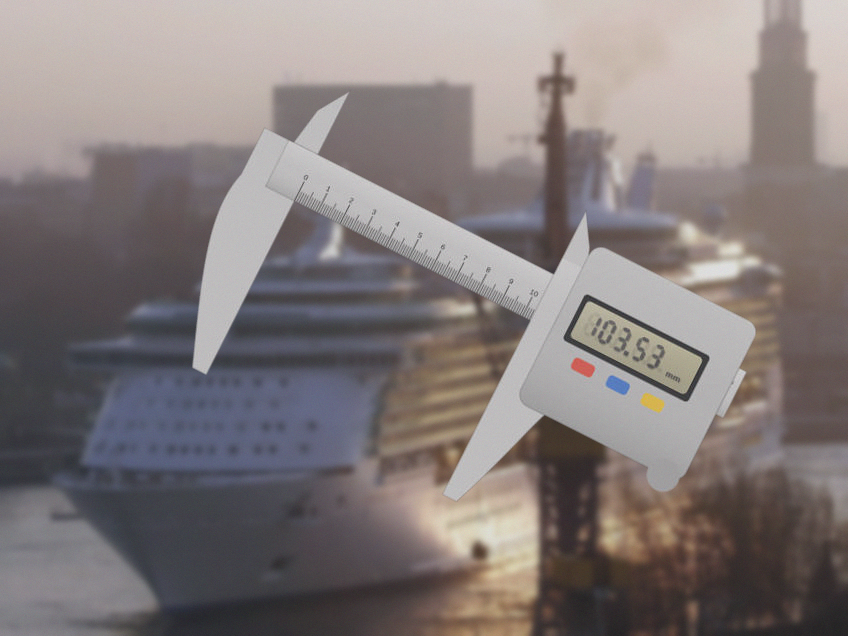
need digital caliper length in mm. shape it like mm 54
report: mm 103.53
